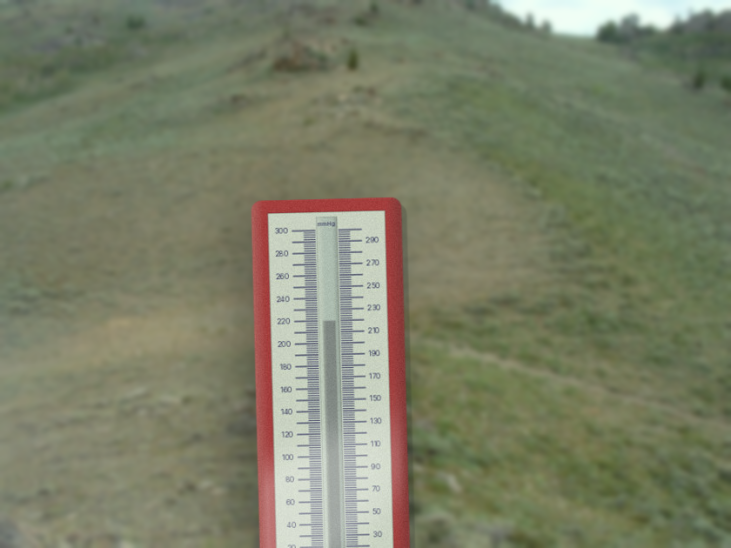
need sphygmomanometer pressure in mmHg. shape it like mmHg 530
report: mmHg 220
